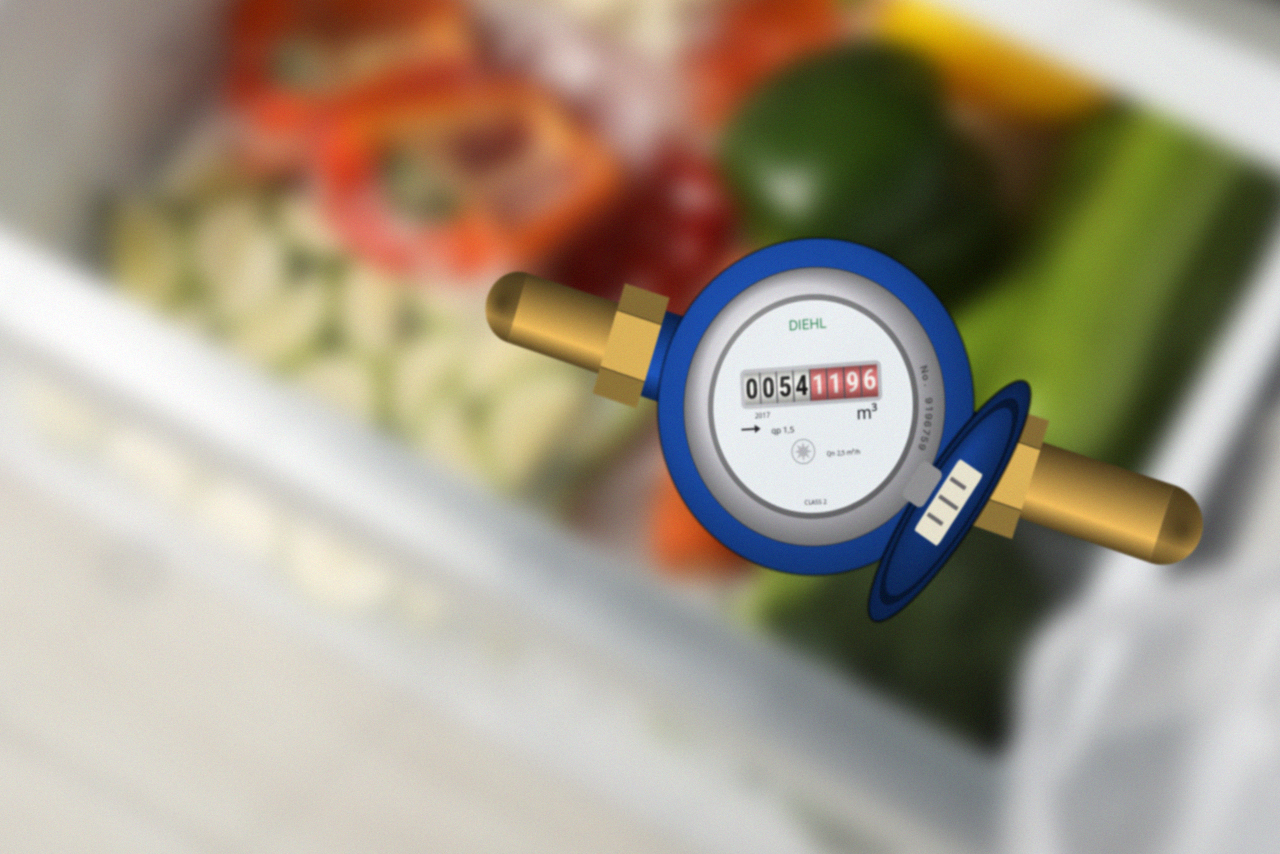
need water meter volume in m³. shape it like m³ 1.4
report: m³ 54.1196
